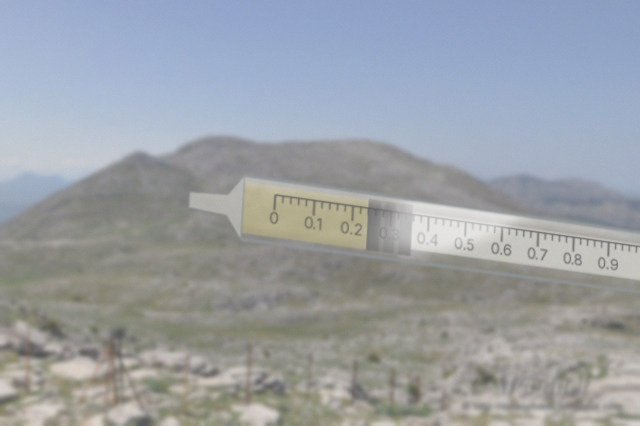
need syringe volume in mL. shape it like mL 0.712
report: mL 0.24
